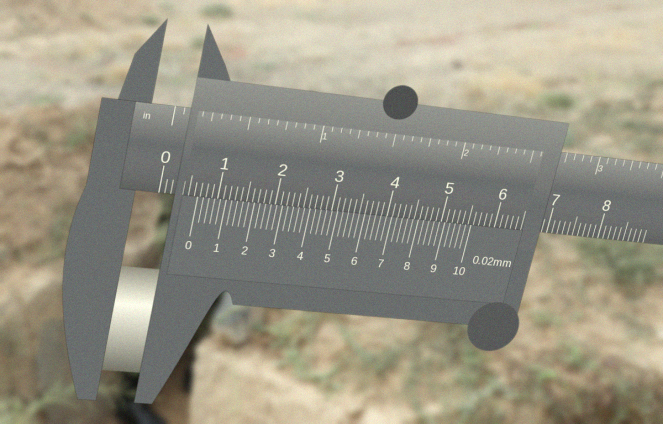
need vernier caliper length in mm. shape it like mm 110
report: mm 6.6
